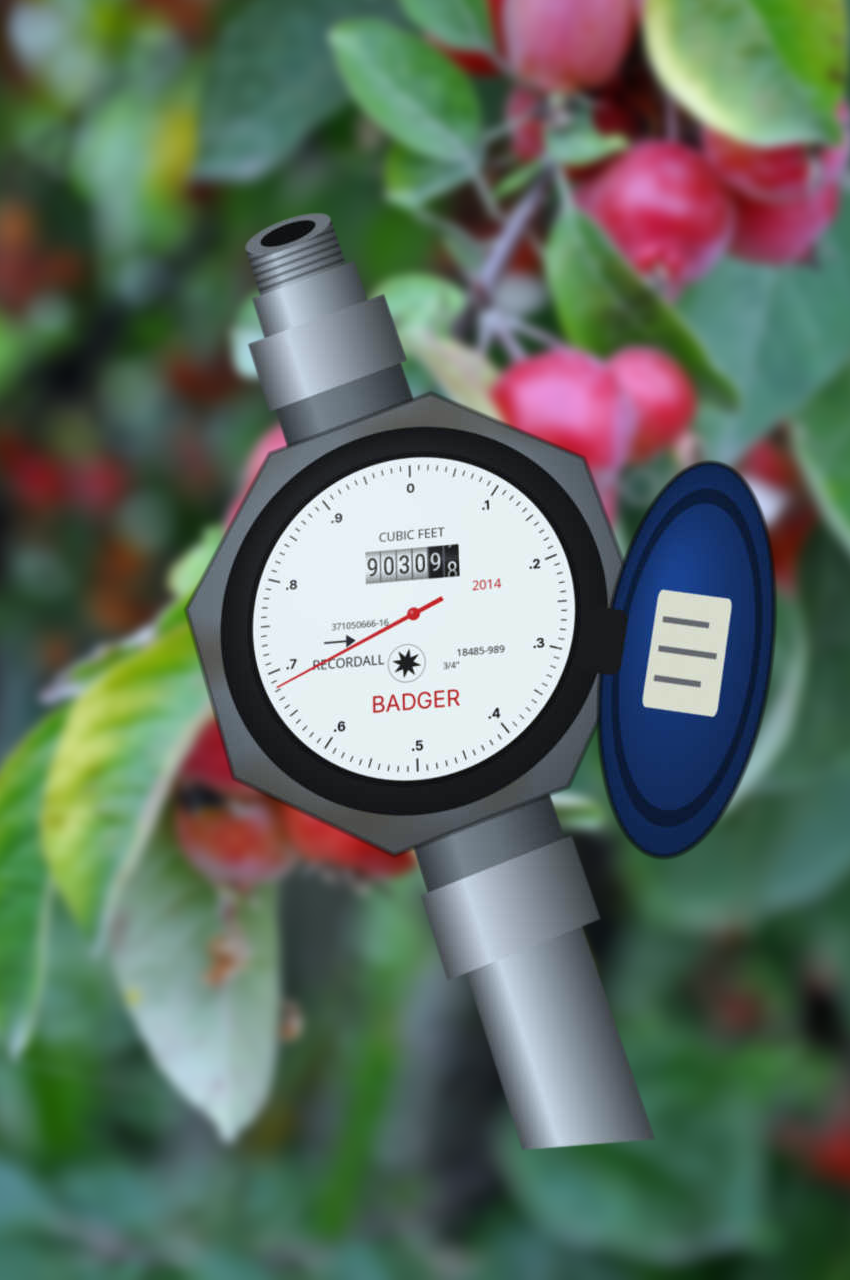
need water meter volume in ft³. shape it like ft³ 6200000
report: ft³ 903097.68
